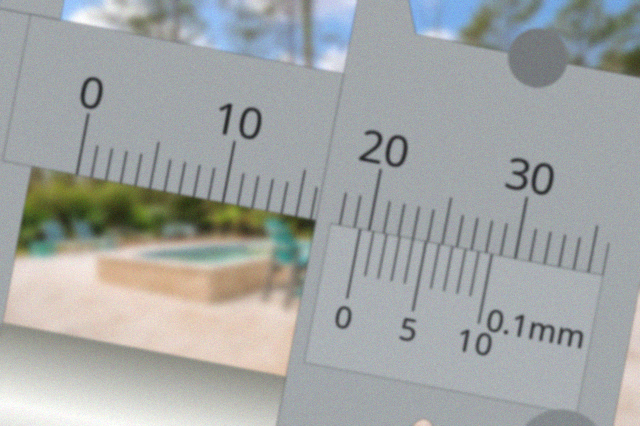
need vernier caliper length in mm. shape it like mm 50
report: mm 19.4
